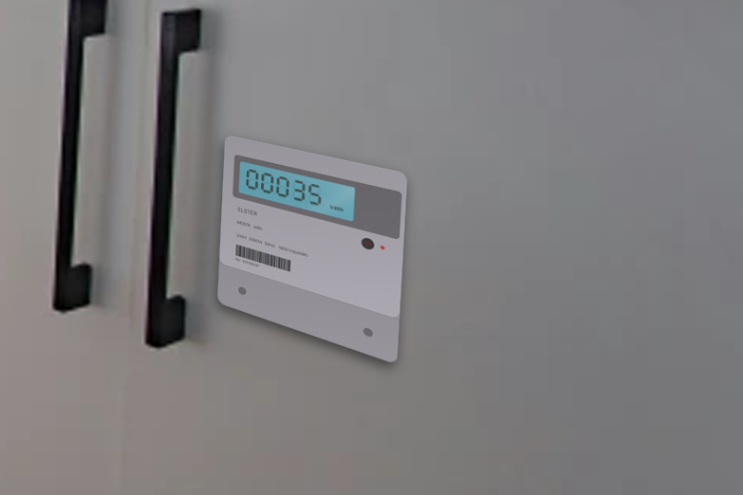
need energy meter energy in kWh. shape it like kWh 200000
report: kWh 35
